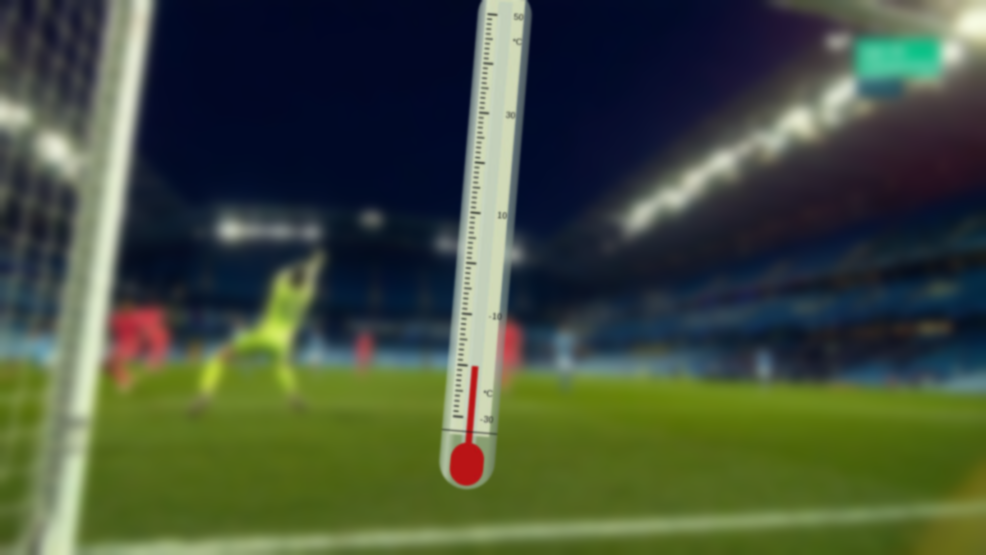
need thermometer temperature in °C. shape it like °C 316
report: °C -20
